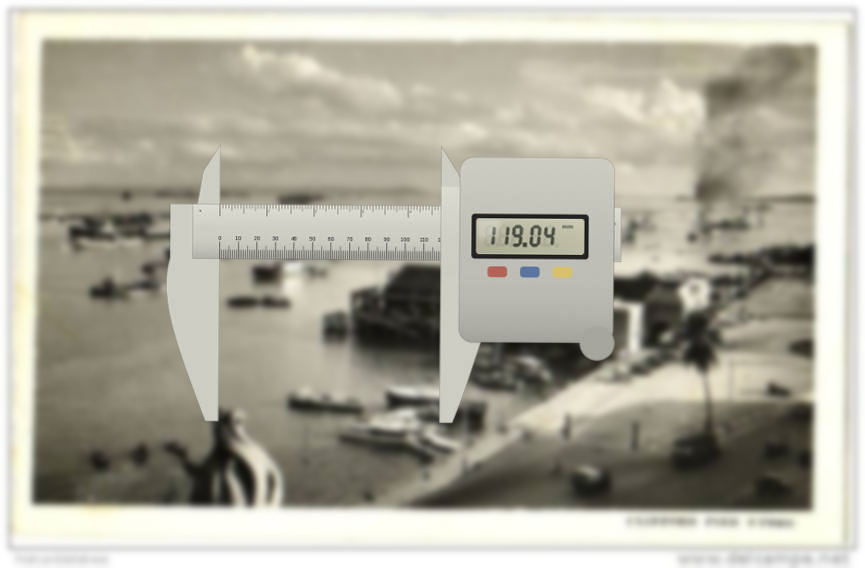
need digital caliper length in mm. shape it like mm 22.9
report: mm 119.04
